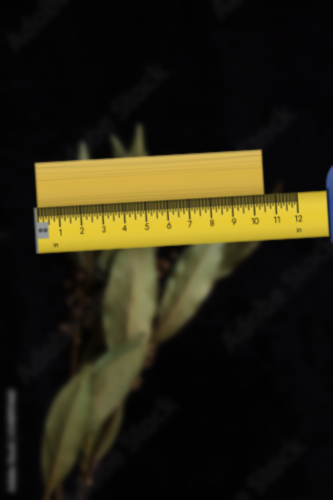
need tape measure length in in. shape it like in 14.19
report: in 10.5
